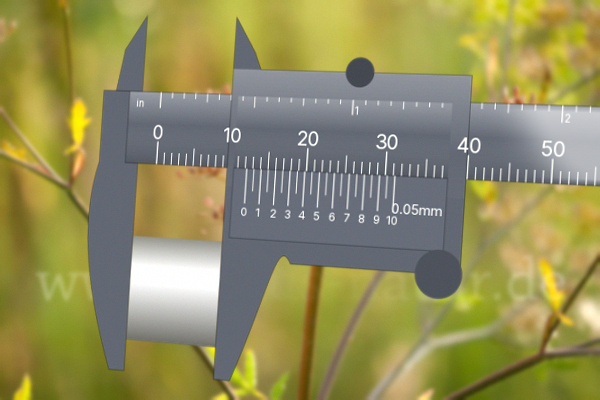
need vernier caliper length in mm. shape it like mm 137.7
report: mm 12.2
